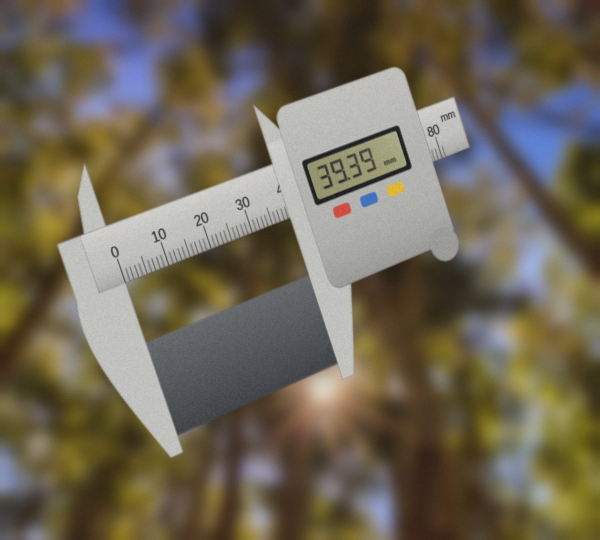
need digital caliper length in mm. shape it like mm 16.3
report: mm 39.39
